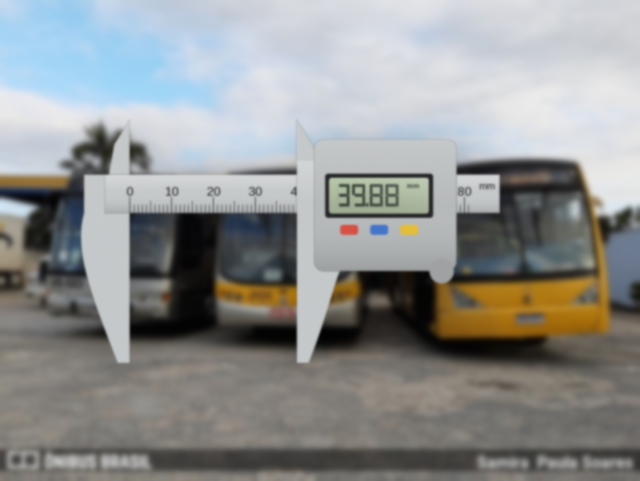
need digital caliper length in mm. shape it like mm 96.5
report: mm 39.88
